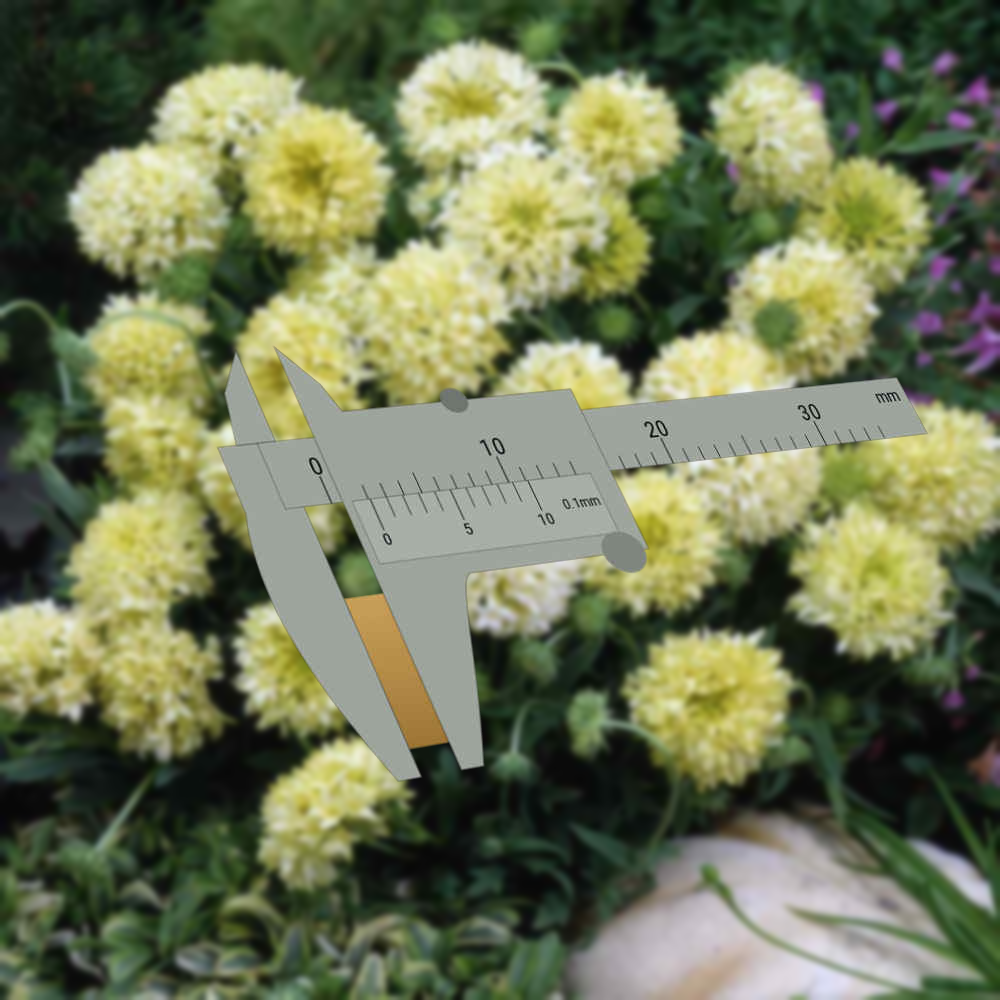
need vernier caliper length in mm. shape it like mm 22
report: mm 2.1
